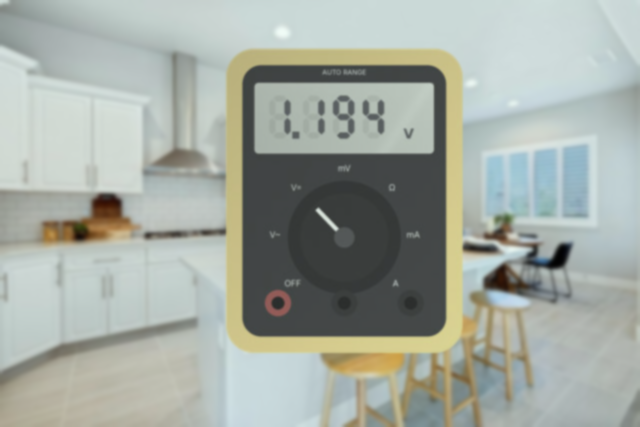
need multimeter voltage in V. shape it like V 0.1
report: V 1.194
